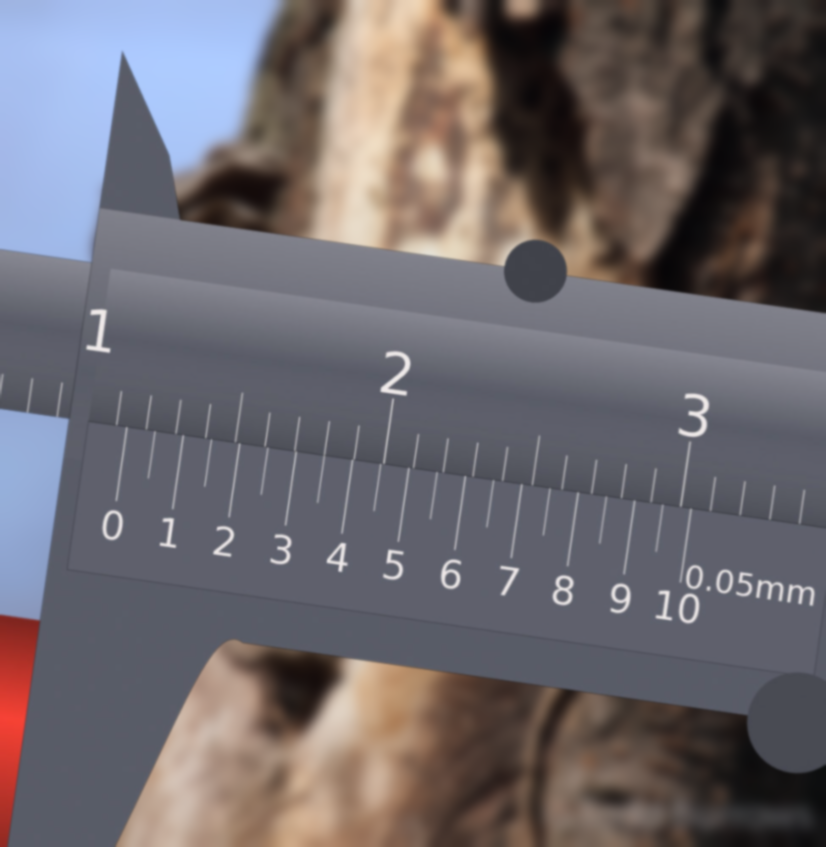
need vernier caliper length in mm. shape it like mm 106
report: mm 11.35
